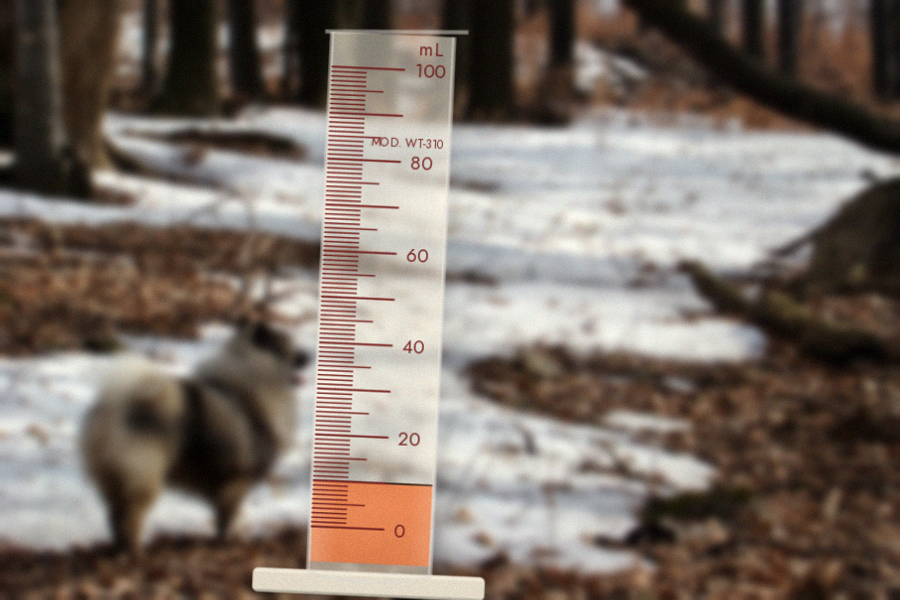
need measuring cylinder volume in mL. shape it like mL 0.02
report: mL 10
